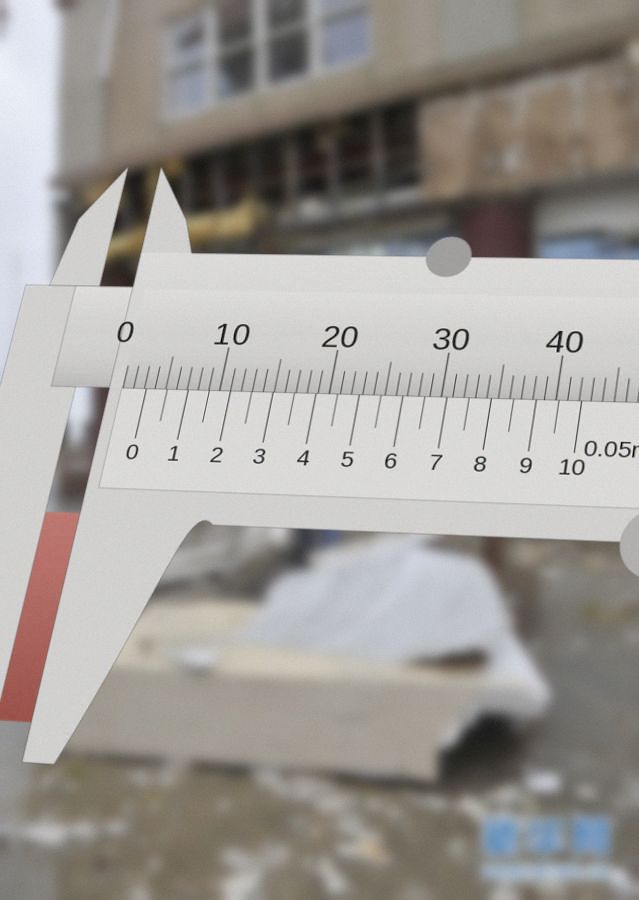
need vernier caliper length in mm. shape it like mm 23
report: mm 3.2
